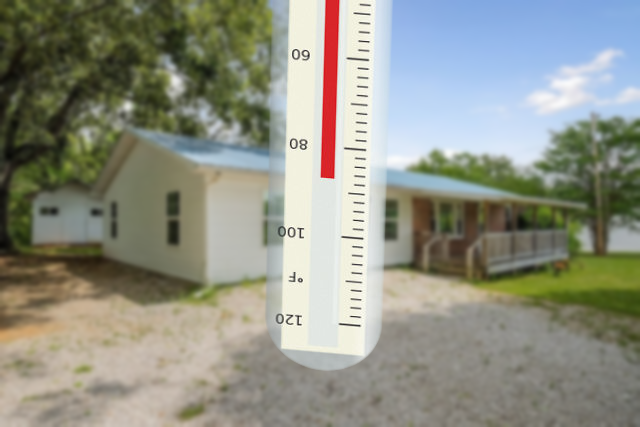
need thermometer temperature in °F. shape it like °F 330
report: °F 87
